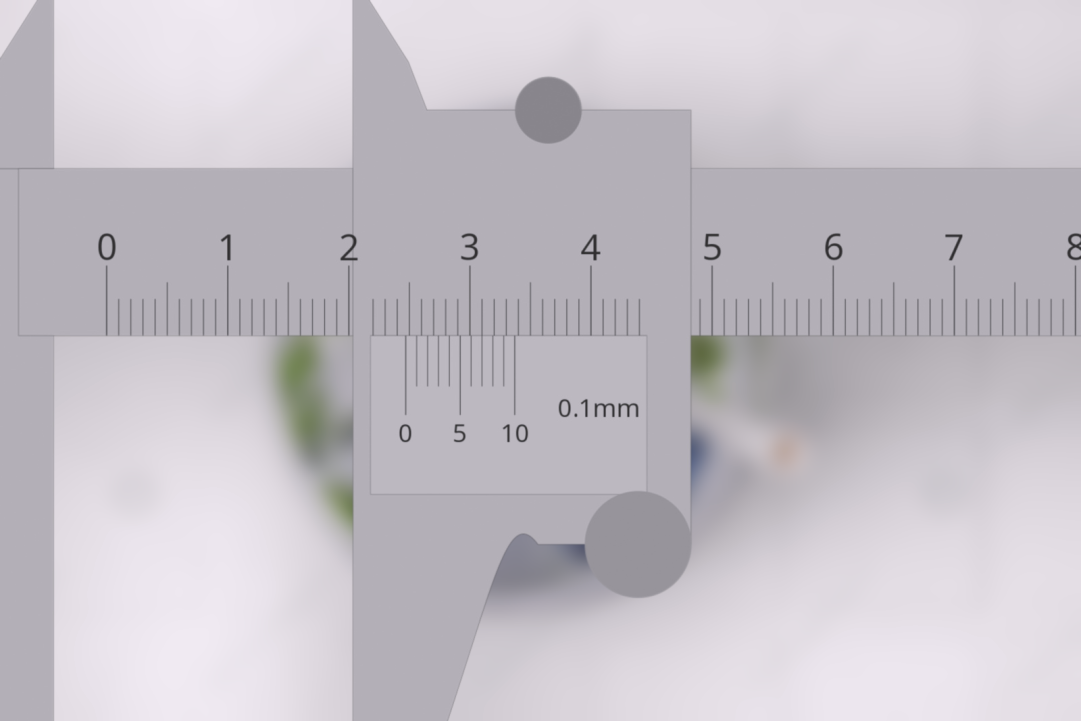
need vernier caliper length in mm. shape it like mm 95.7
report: mm 24.7
